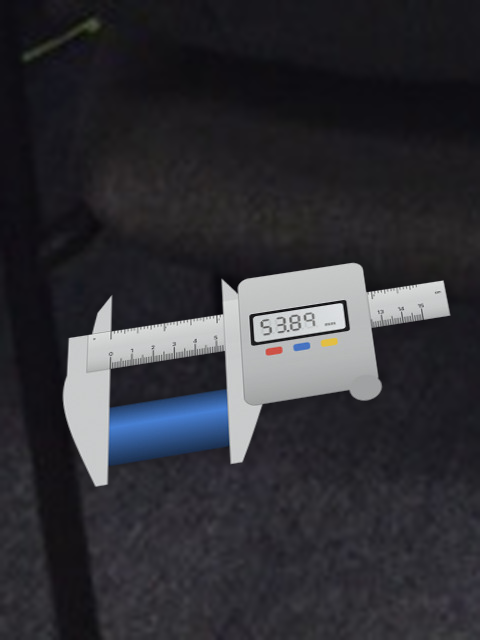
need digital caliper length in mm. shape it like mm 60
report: mm 53.89
